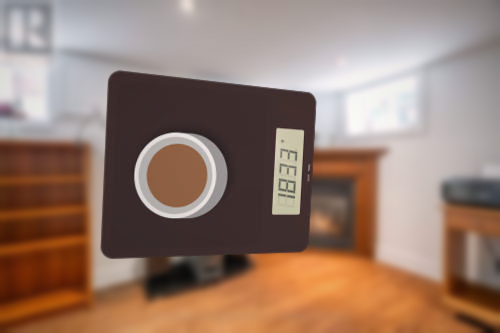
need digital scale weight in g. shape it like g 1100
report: g 1833
